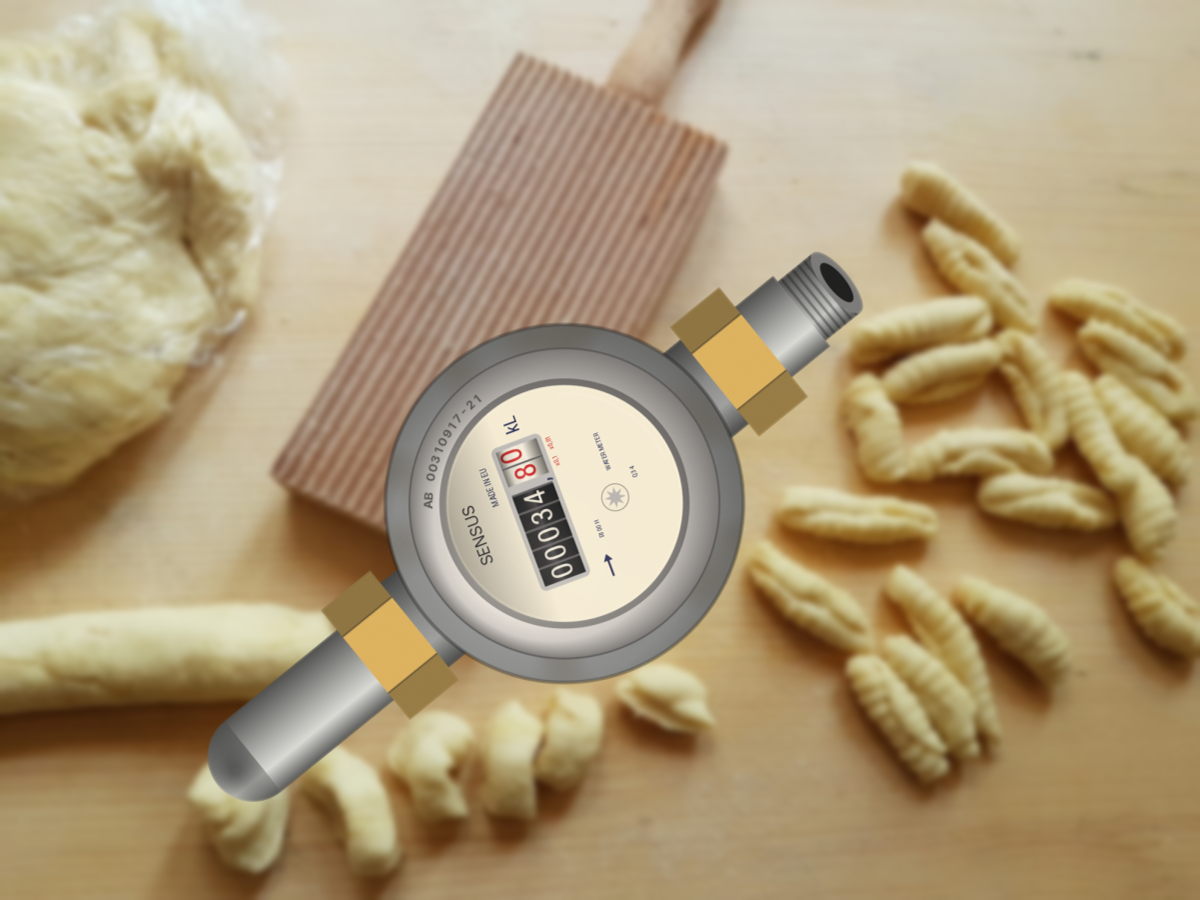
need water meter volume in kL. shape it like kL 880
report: kL 34.80
